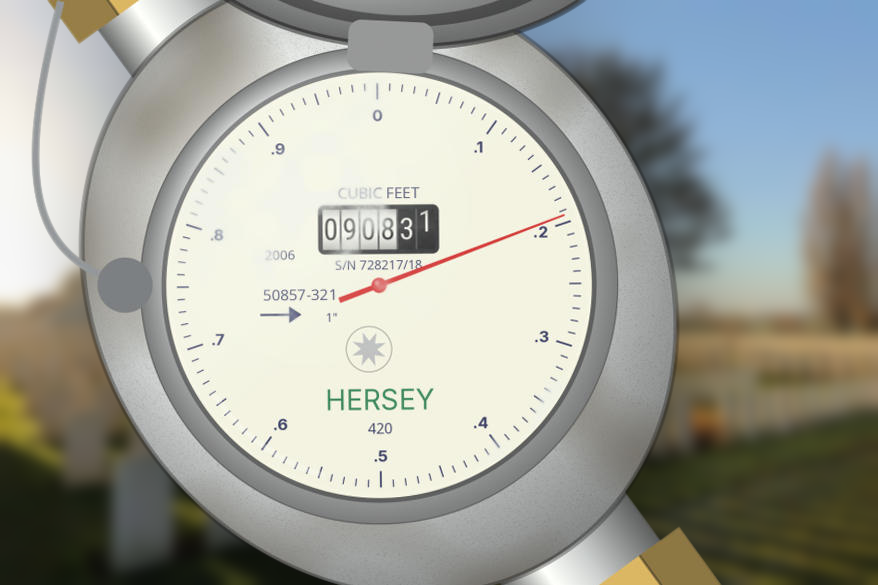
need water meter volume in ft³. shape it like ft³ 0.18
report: ft³ 90831.19
